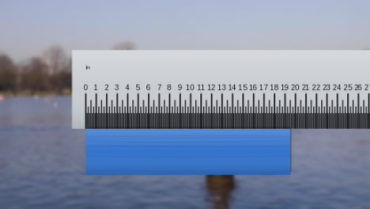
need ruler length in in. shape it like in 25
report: in 19.5
